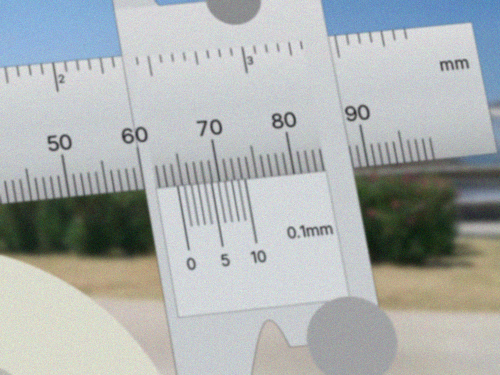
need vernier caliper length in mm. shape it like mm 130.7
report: mm 64.4
